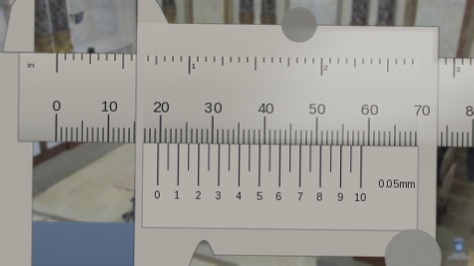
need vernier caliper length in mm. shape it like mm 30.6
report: mm 19.6
